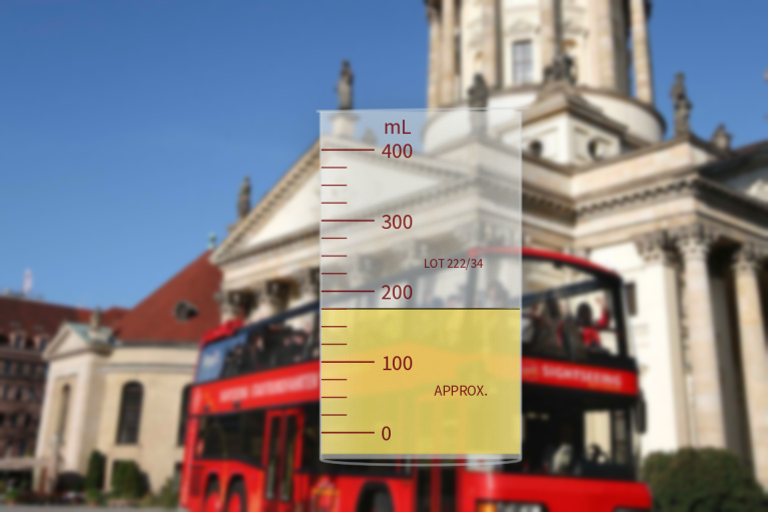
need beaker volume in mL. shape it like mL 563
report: mL 175
